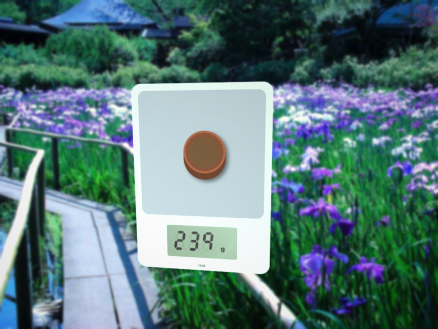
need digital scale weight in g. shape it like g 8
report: g 239
